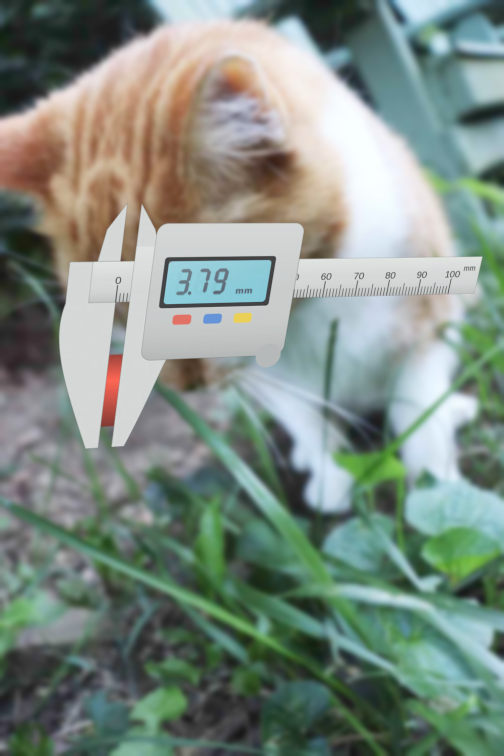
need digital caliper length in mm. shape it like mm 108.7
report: mm 3.79
